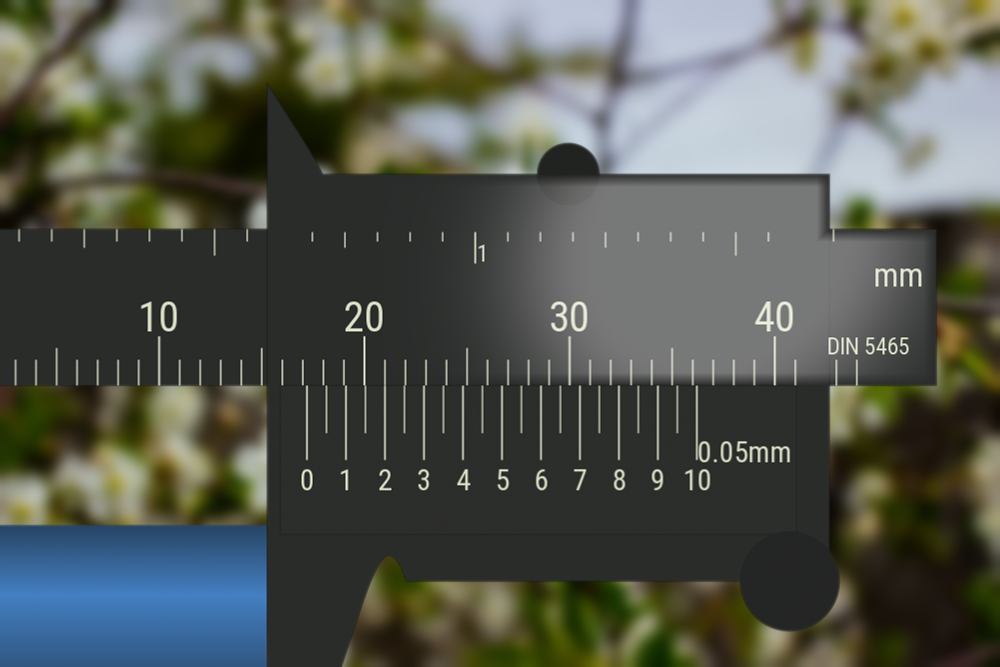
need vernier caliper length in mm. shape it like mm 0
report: mm 17.2
